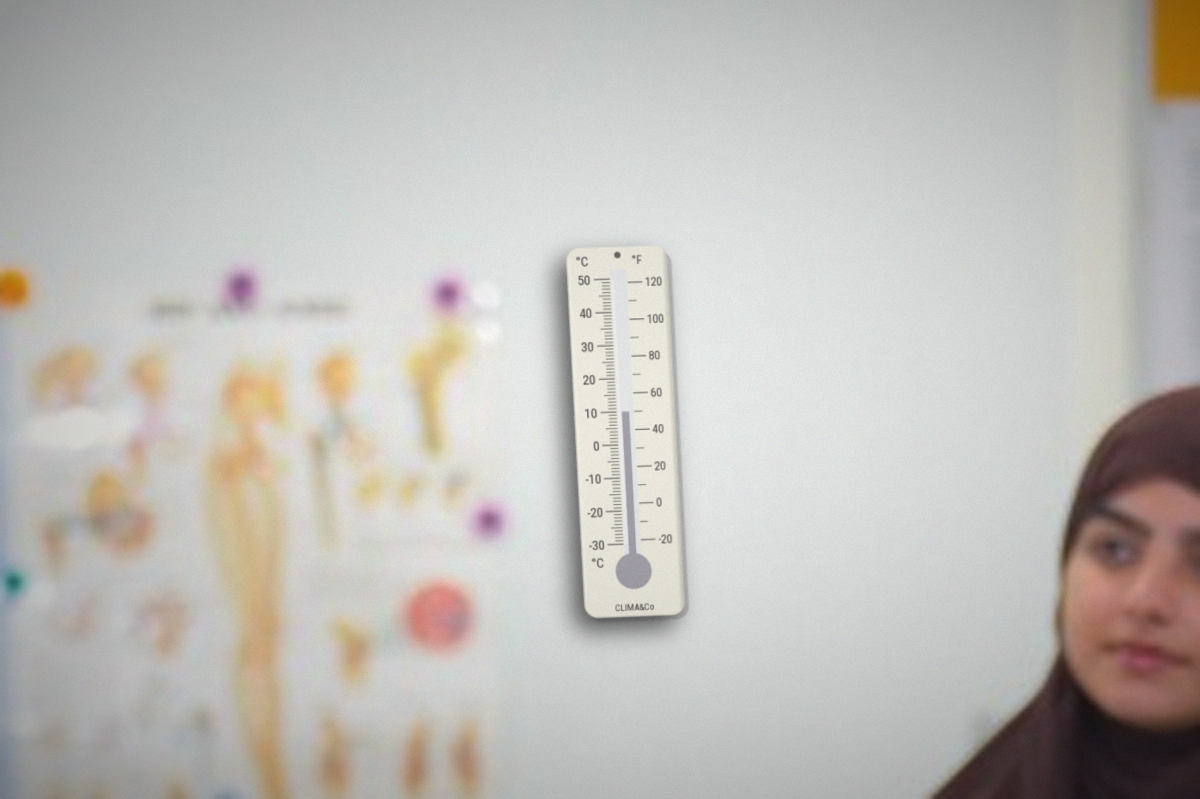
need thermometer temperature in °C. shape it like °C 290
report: °C 10
